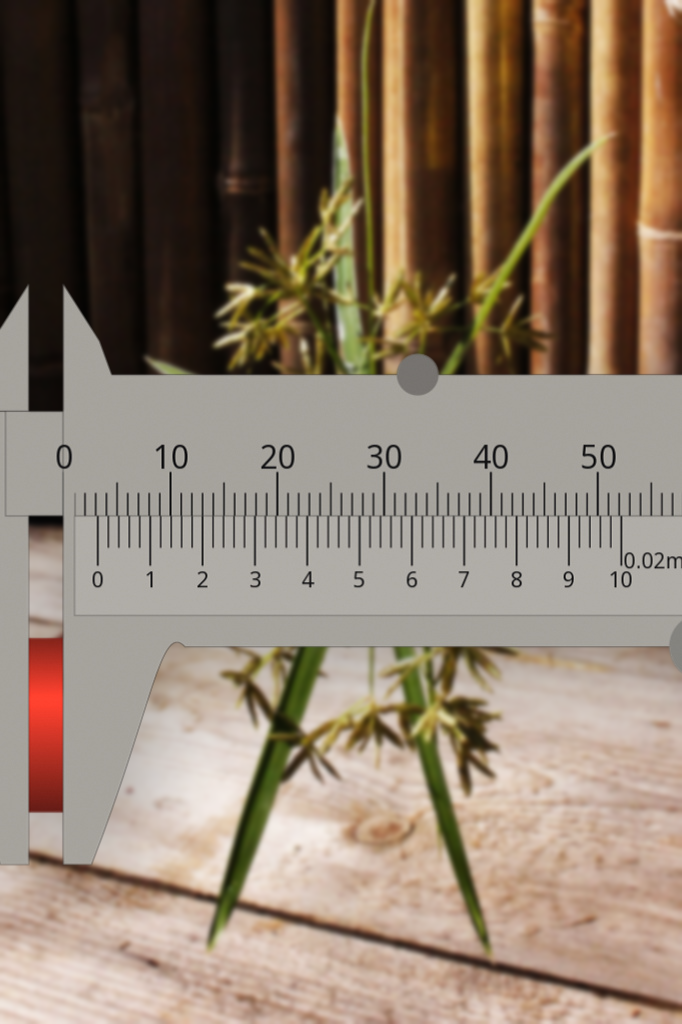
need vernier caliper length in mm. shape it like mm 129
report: mm 3.2
